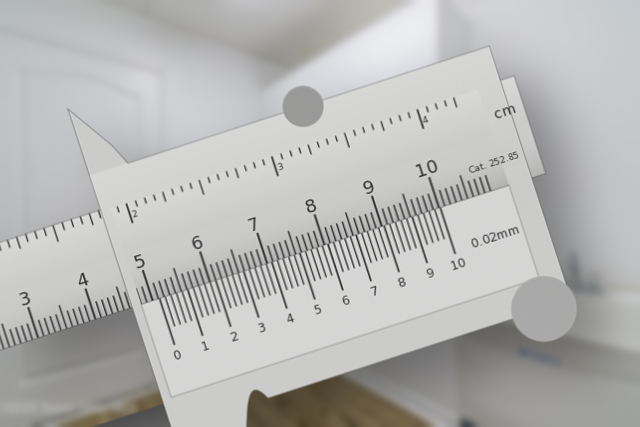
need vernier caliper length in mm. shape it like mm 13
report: mm 51.2
